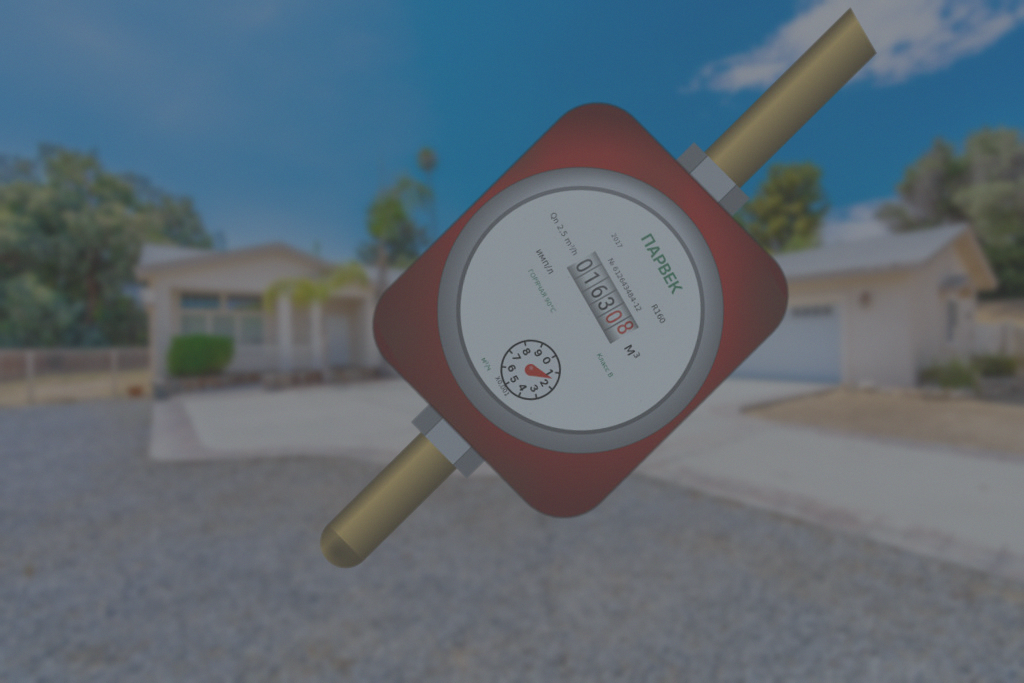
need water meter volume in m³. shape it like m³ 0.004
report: m³ 163.081
